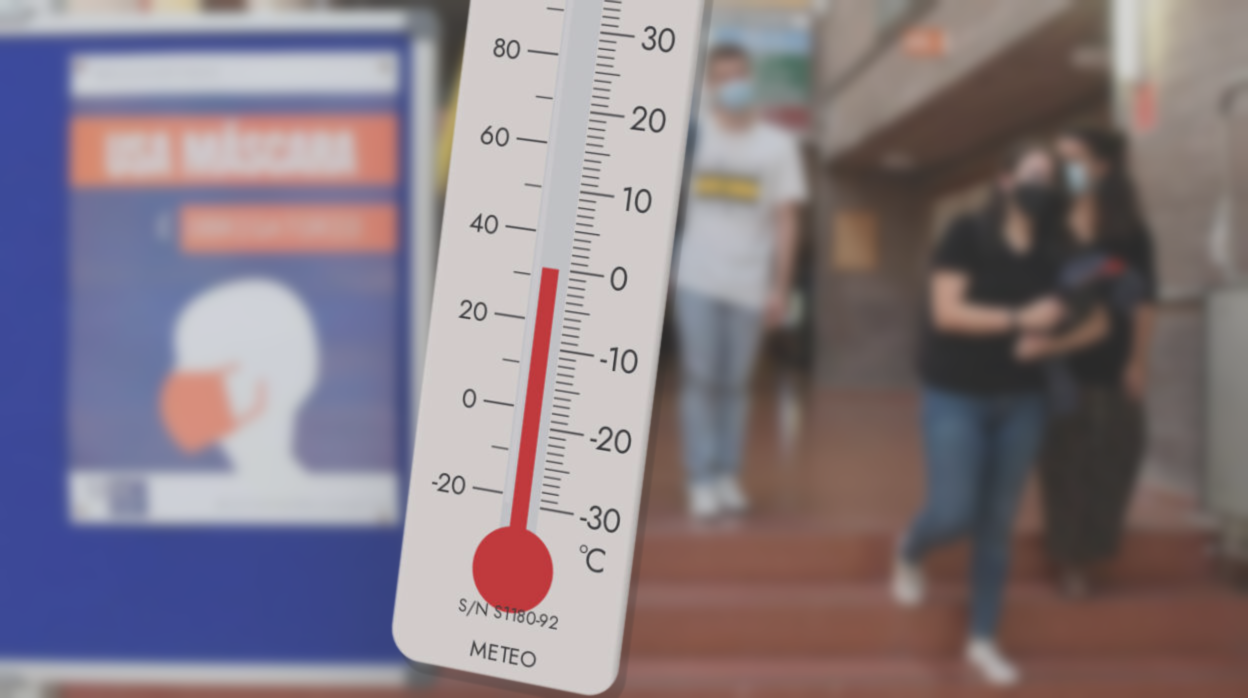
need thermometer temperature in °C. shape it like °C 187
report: °C 0
